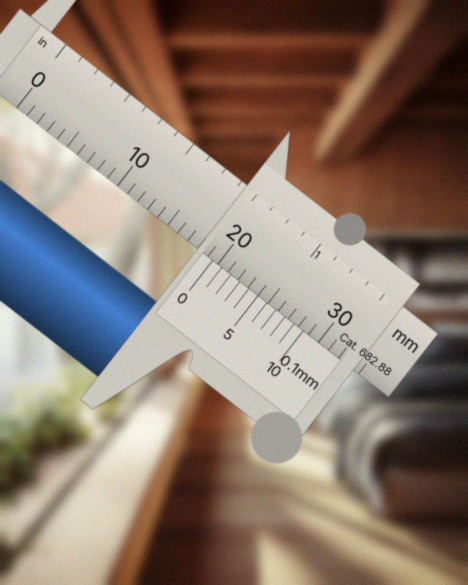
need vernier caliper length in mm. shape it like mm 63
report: mm 19.5
